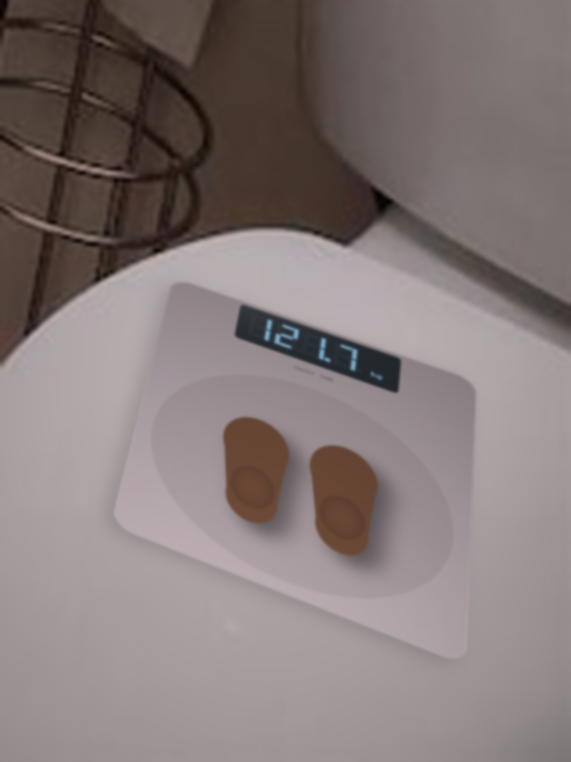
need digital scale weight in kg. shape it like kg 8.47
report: kg 121.7
